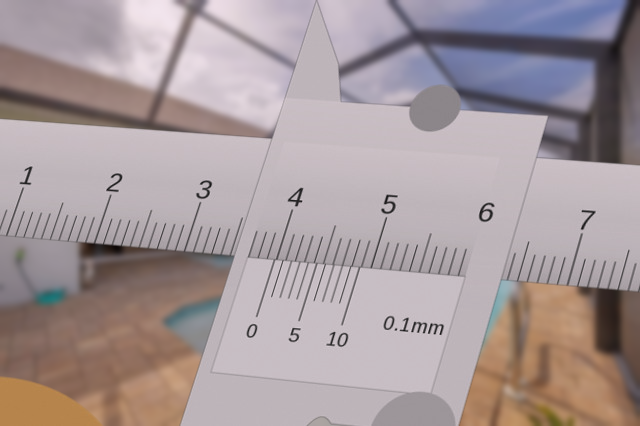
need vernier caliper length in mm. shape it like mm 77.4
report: mm 39.8
